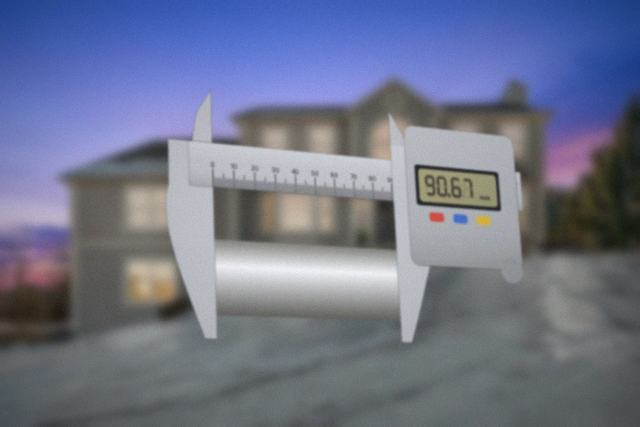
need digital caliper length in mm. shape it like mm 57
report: mm 90.67
